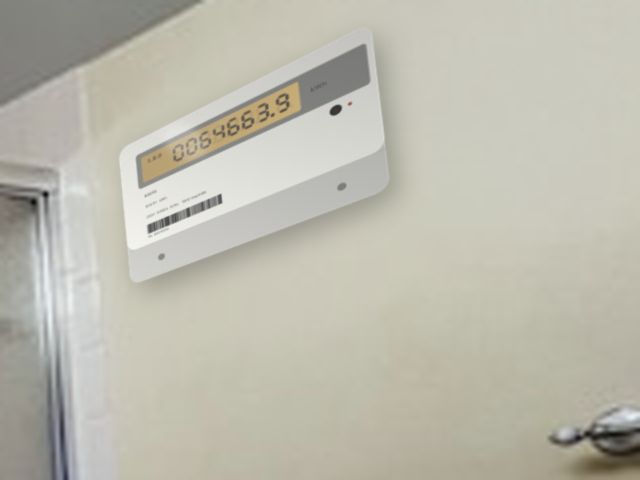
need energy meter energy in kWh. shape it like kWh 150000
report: kWh 64663.9
